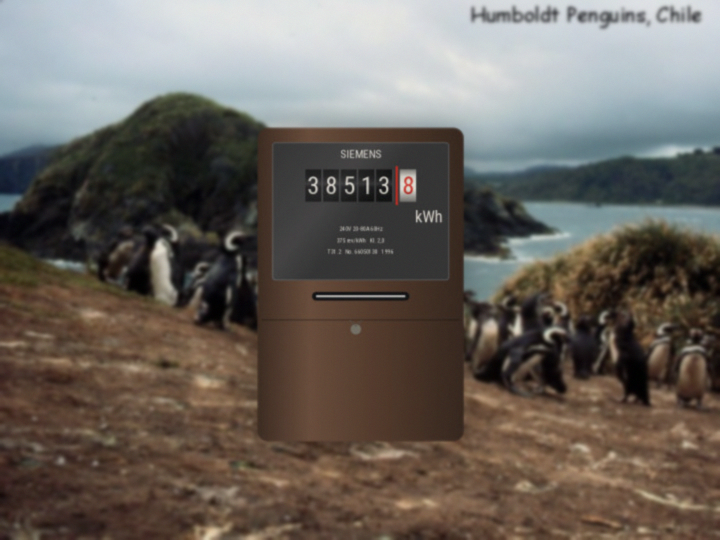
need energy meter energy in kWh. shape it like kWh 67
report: kWh 38513.8
